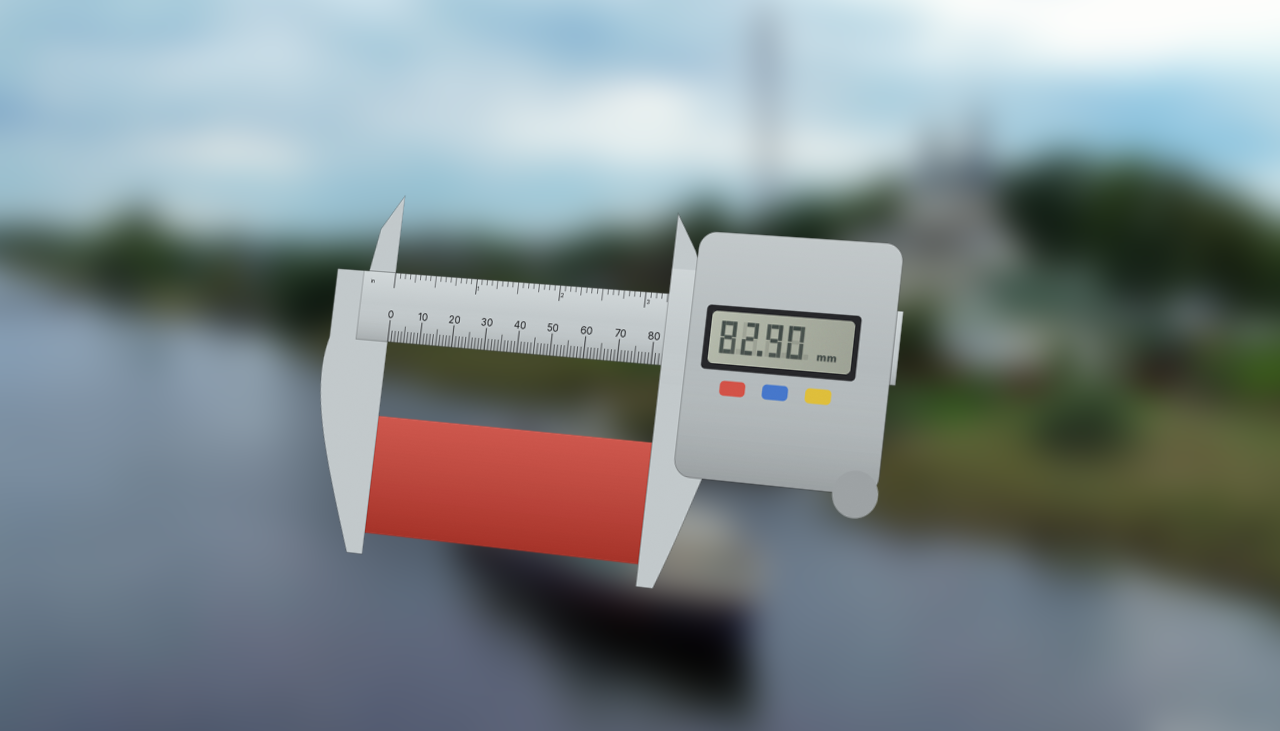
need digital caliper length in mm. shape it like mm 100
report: mm 82.90
